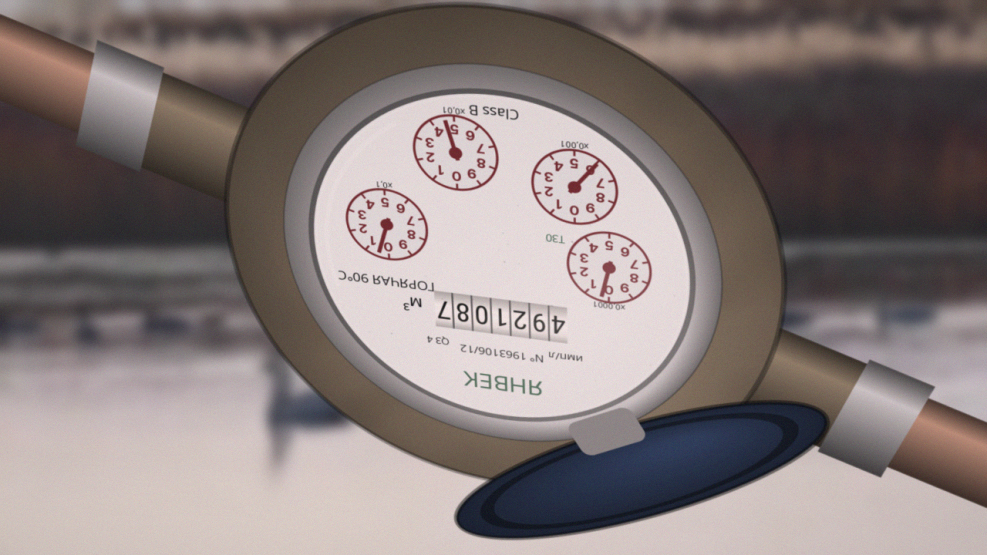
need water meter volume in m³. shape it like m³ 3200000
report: m³ 4921087.0460
